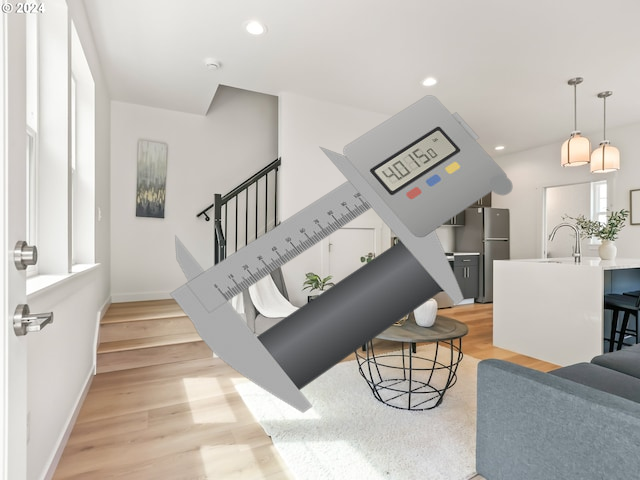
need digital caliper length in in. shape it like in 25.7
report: in 4.0150
